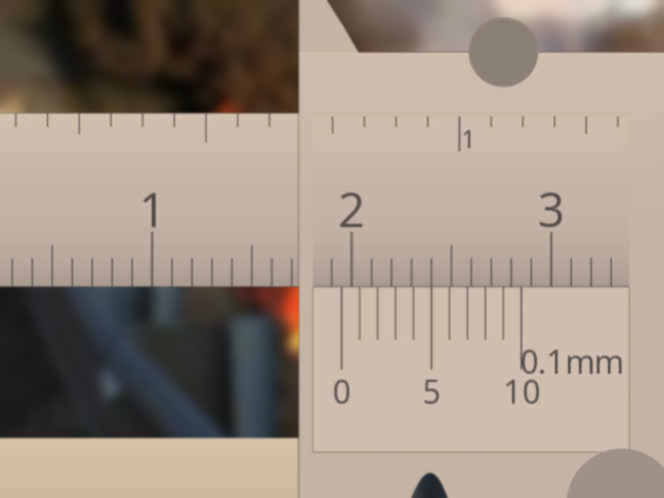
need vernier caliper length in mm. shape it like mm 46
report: mm 19.5
